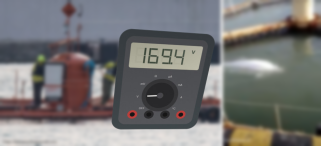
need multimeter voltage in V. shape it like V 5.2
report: V 169.4
